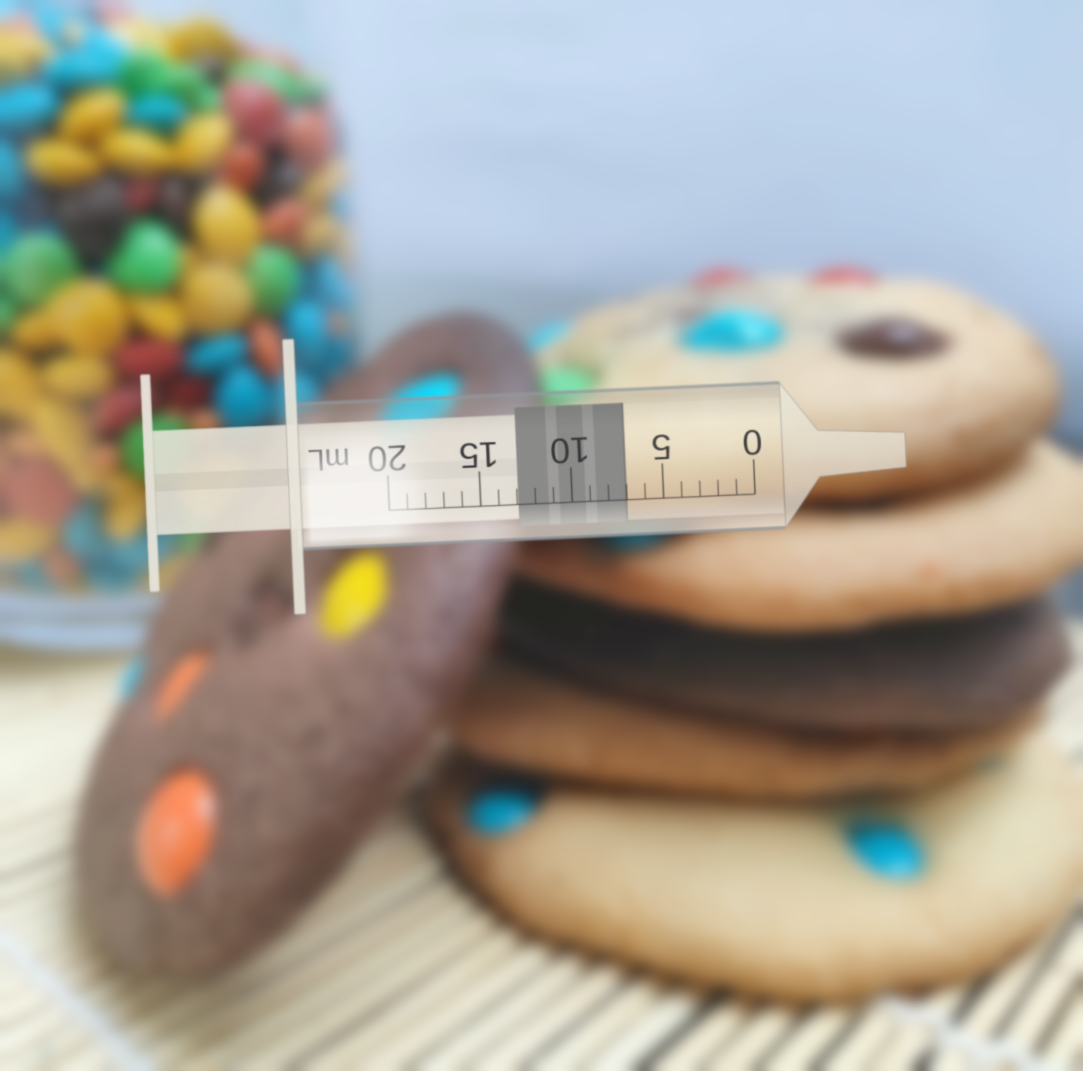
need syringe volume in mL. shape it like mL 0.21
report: mL 7
